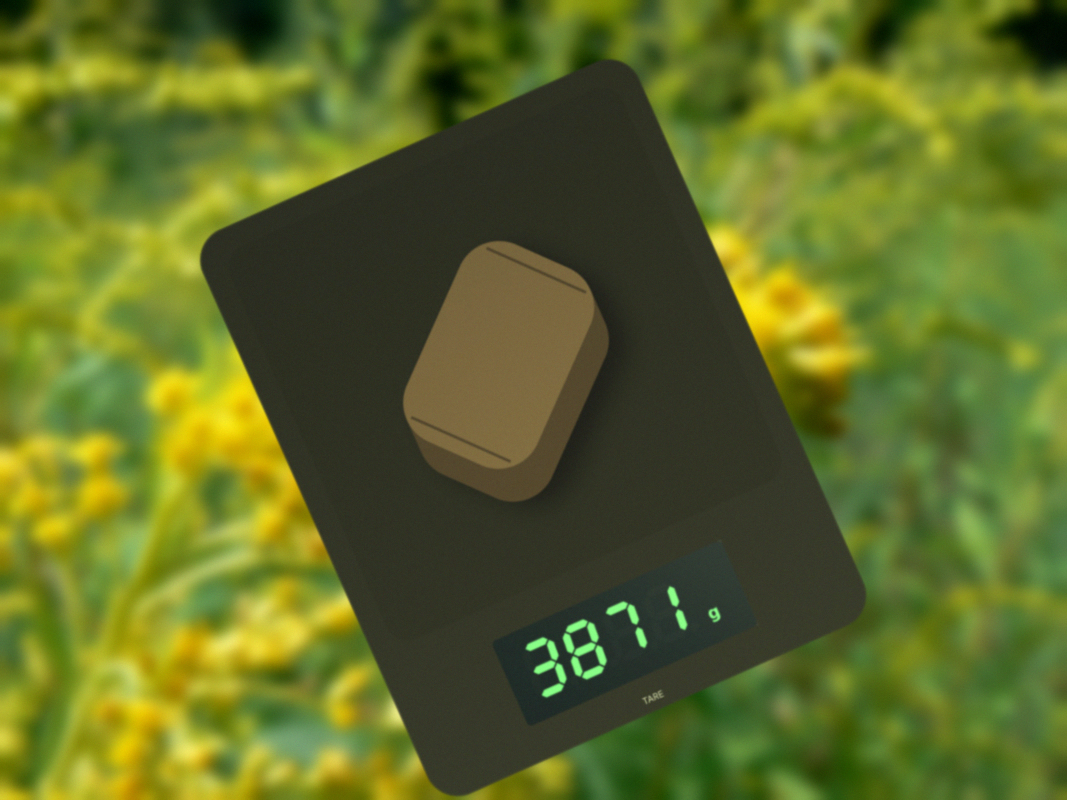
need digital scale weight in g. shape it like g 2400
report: g 3871
